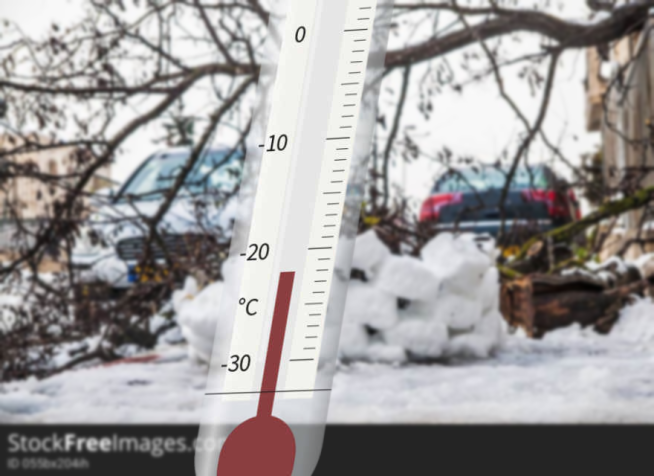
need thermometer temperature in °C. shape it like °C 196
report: °C -22
